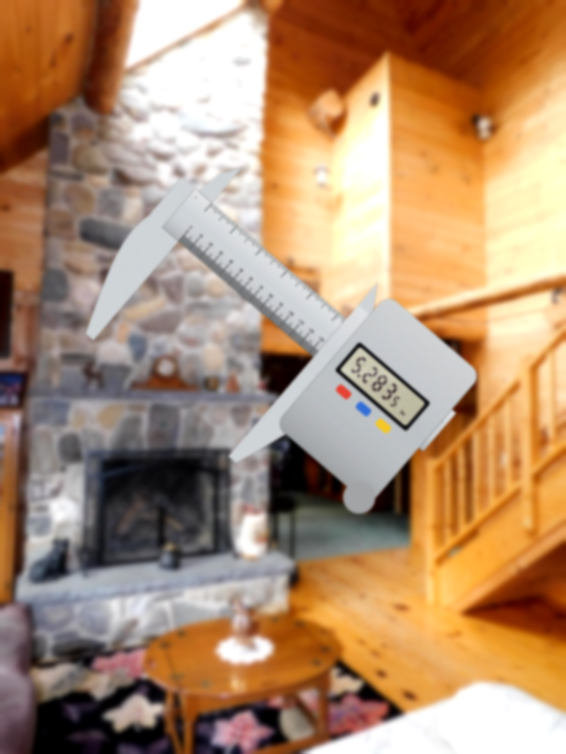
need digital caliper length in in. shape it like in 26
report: in 5.2835
